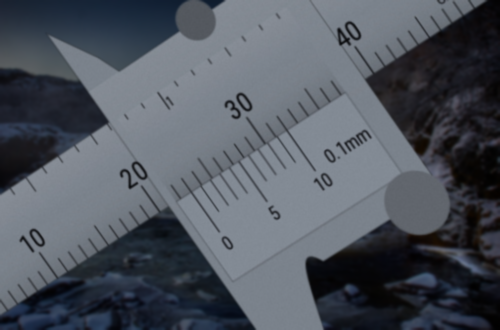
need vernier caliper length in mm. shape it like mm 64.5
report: mm 23.0
